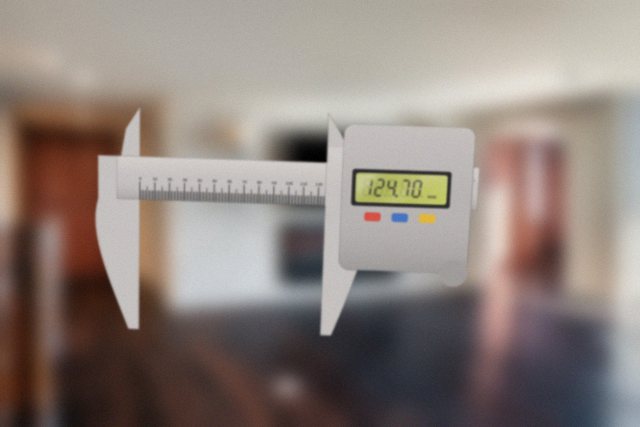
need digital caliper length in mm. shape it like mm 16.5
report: mm 124.70
